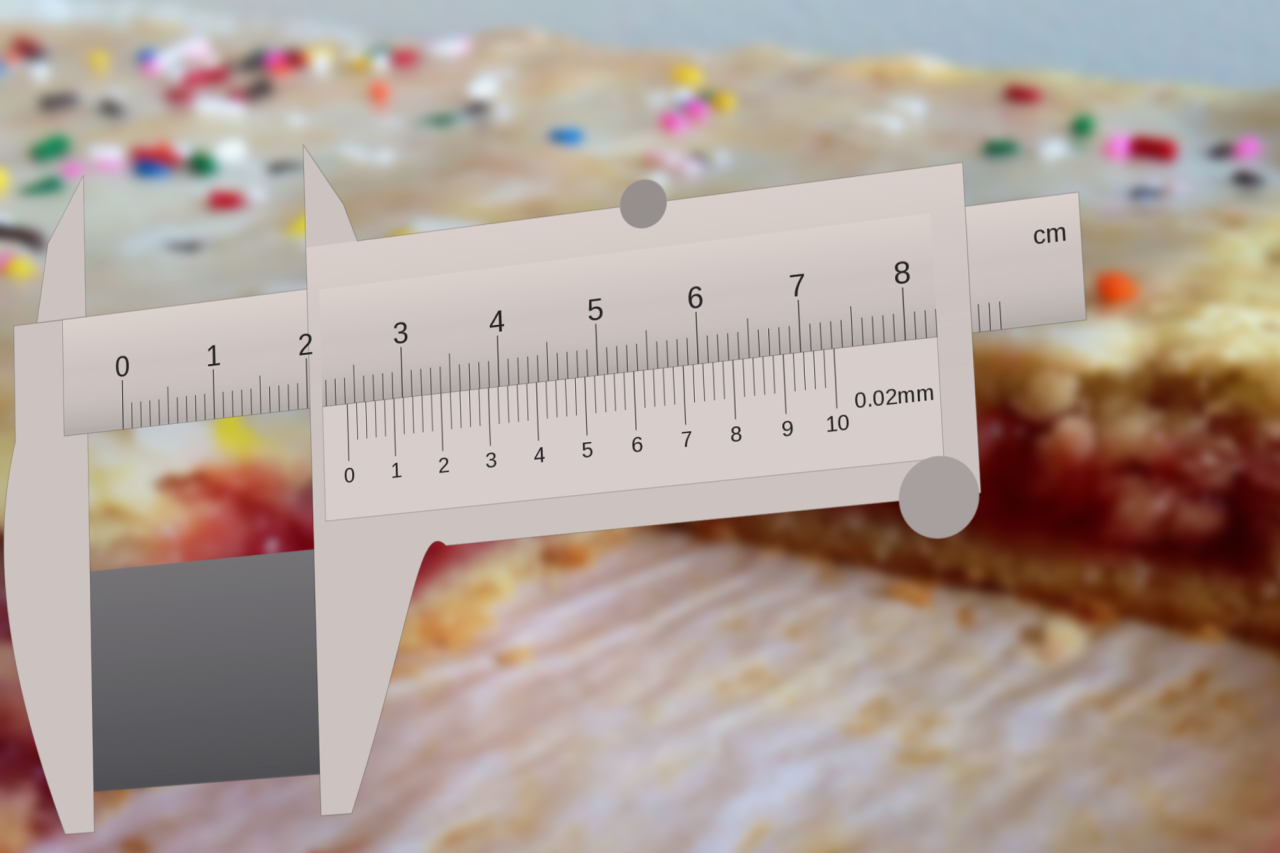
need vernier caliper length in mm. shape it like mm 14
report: mm 24.2
